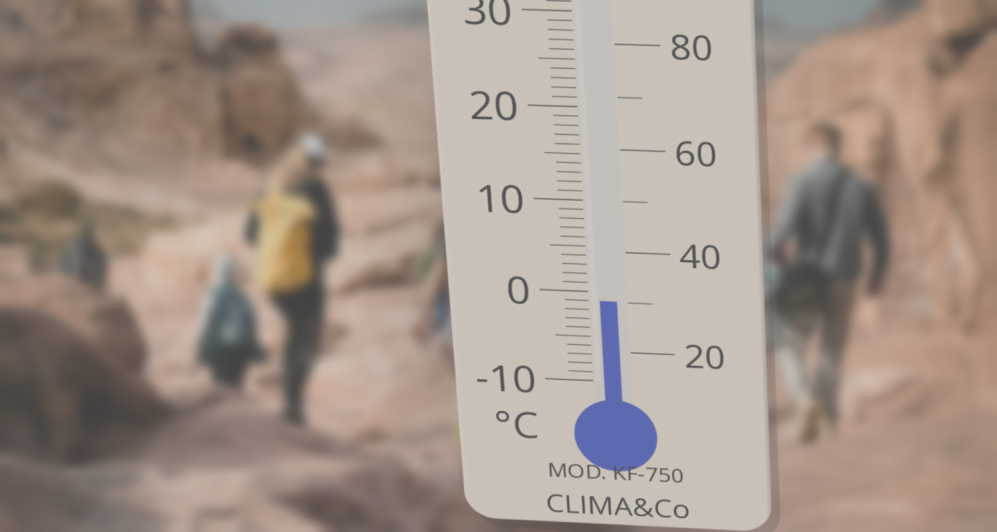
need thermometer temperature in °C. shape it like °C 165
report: °C -1
